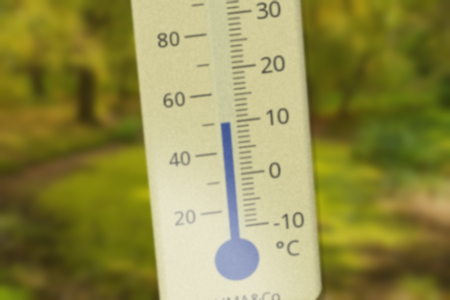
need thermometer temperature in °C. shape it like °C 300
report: °C 10
